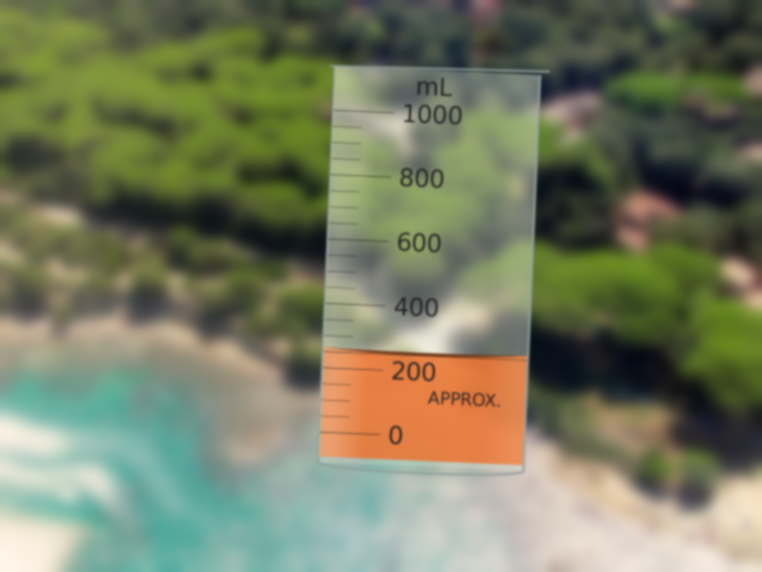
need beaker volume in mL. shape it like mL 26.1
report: mL 250
